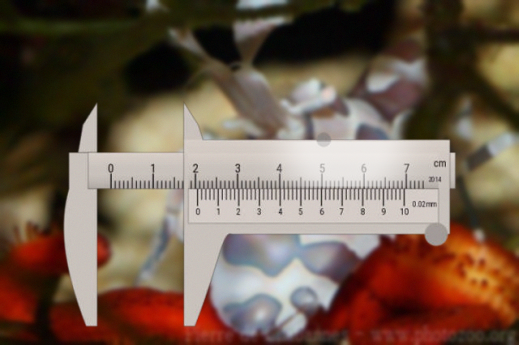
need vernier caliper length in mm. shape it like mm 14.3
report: mm 20.5
